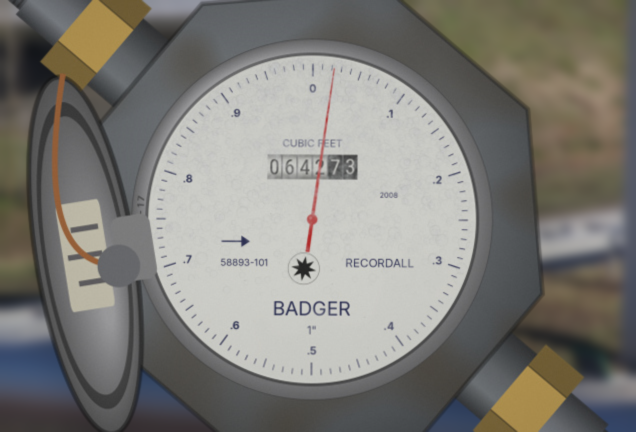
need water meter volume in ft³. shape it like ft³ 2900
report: ft³ 64273.02
